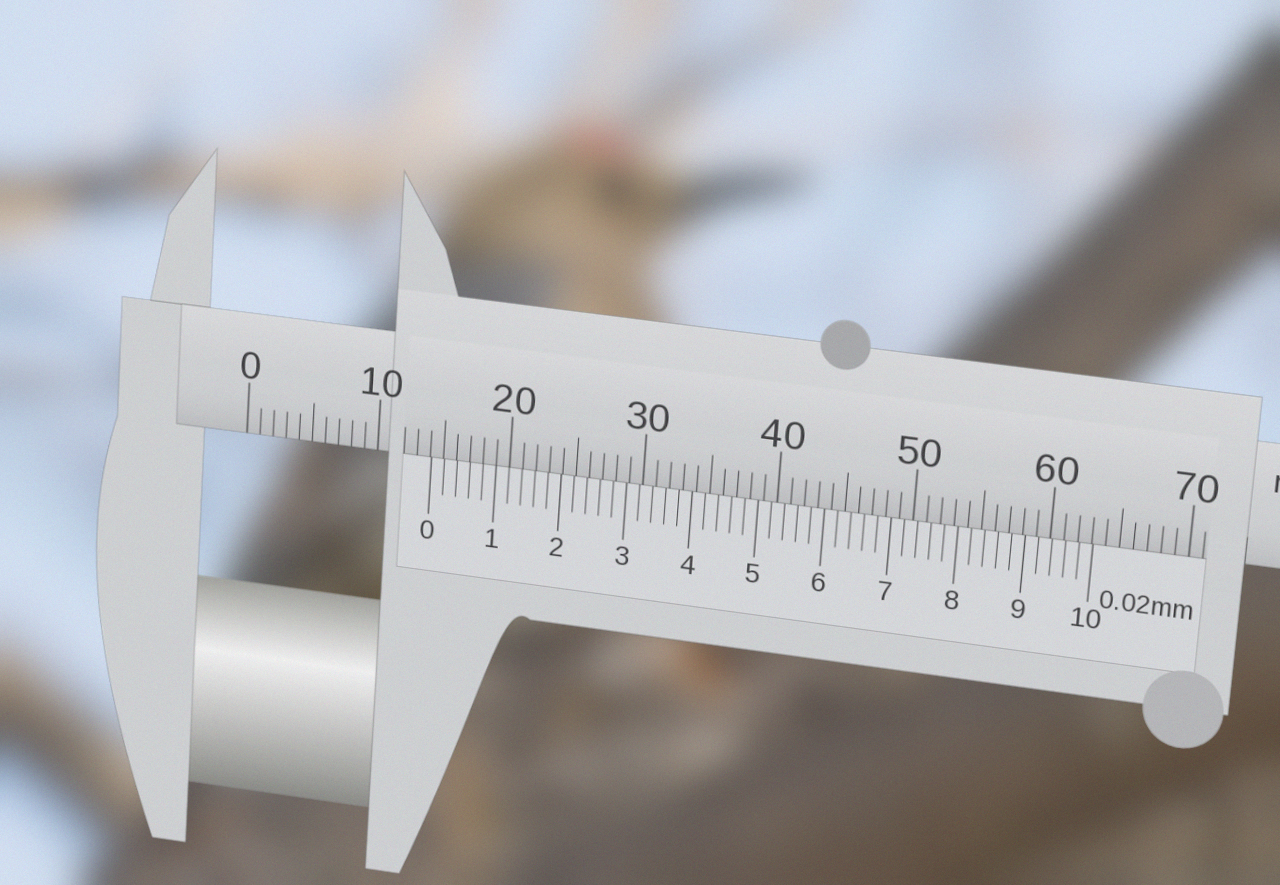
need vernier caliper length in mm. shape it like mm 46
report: mm 14.1
